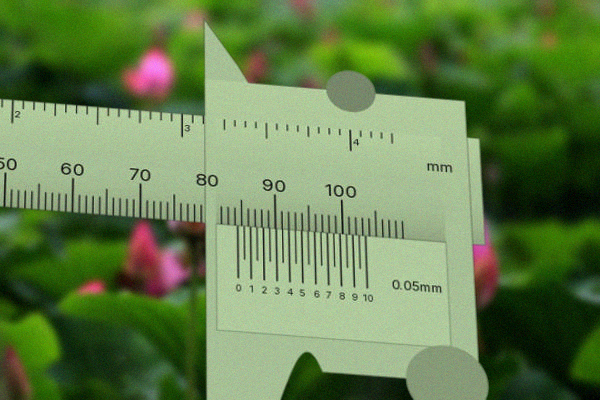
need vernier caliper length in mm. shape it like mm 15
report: mm 84.4
